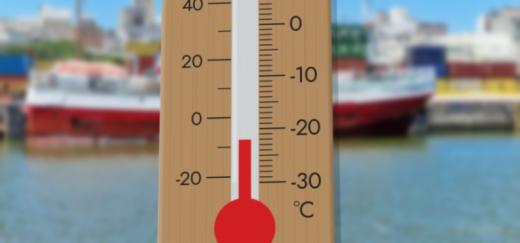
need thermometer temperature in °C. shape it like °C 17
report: °C -22
